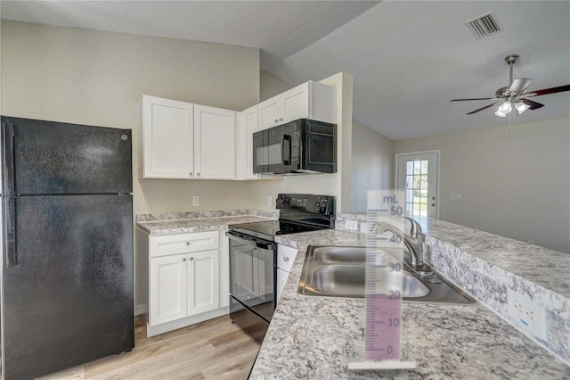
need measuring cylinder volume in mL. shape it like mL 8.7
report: mL 20
